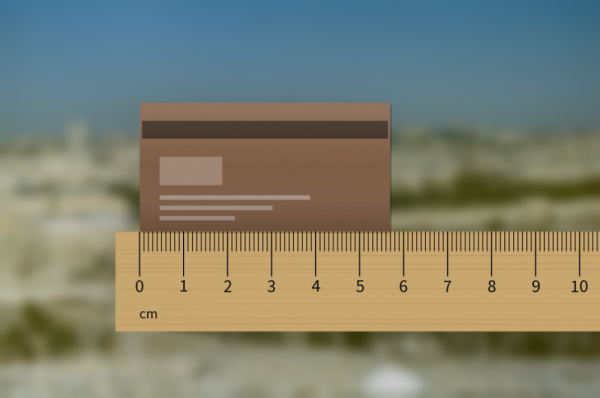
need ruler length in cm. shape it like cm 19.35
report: cm 5.7
